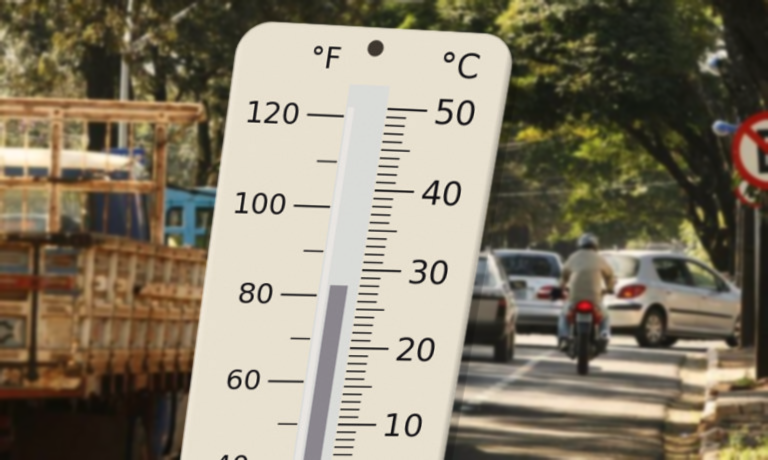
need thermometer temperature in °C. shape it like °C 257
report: °C 28
